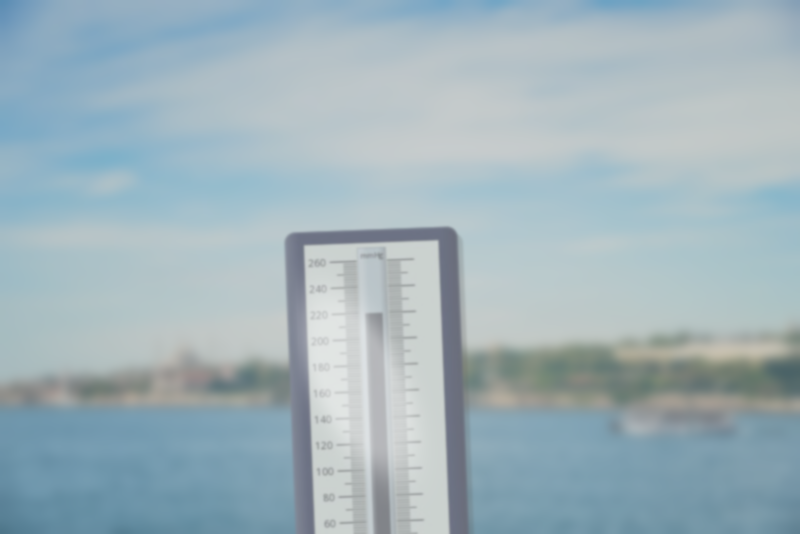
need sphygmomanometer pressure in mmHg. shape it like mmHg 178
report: mmHg 220
